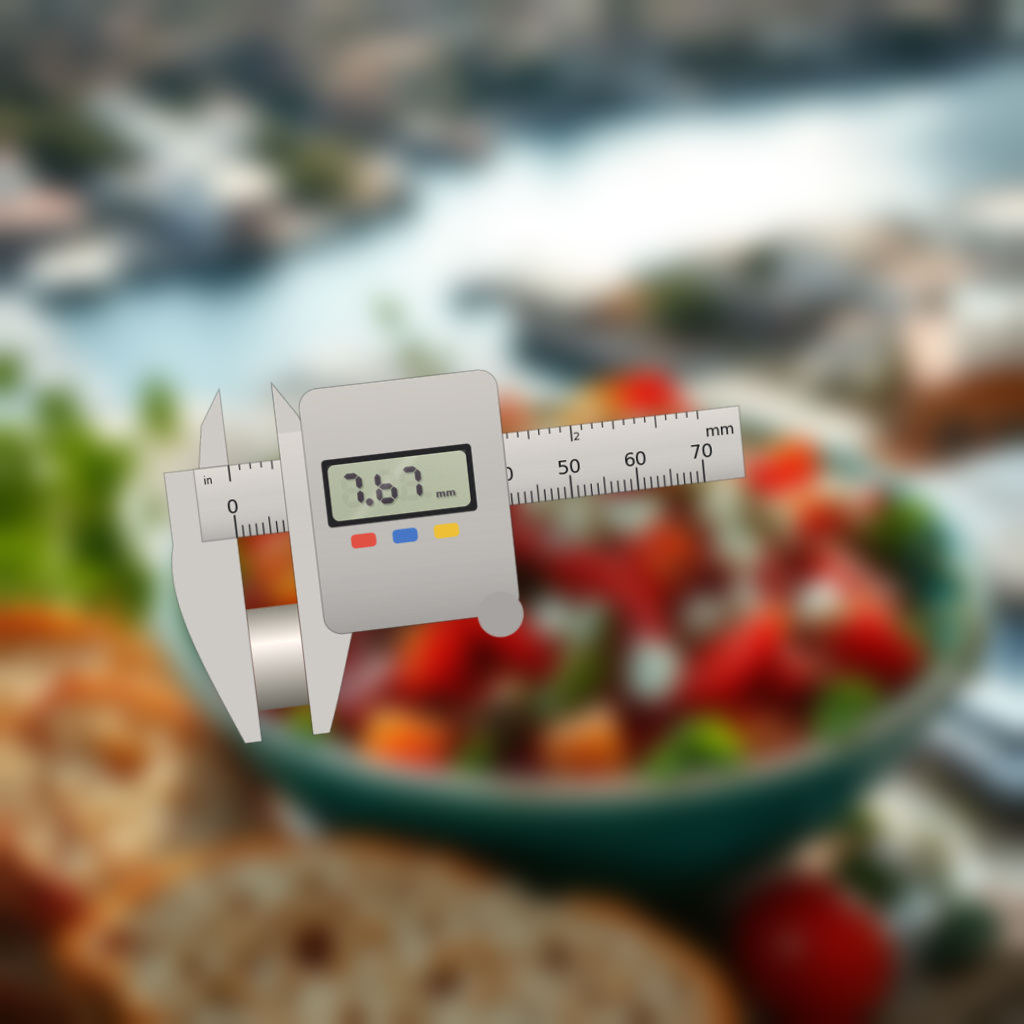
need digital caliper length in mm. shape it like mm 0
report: mm 7.67
